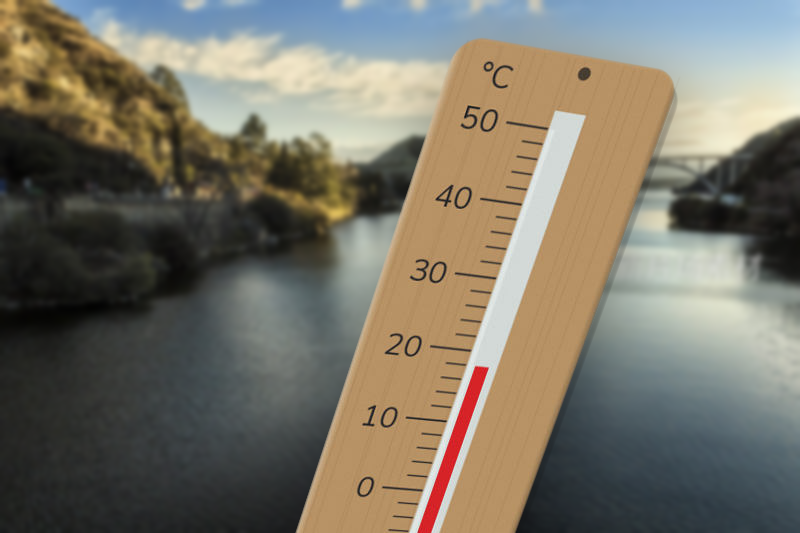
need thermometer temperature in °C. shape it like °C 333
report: °C 18
